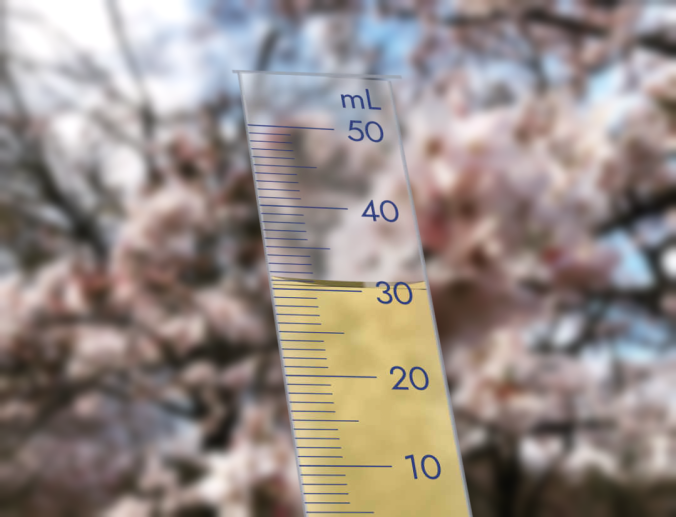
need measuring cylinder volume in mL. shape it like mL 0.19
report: mL 30.5
